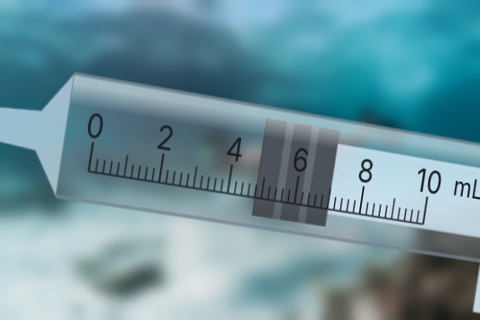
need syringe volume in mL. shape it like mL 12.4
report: mL 4.8
